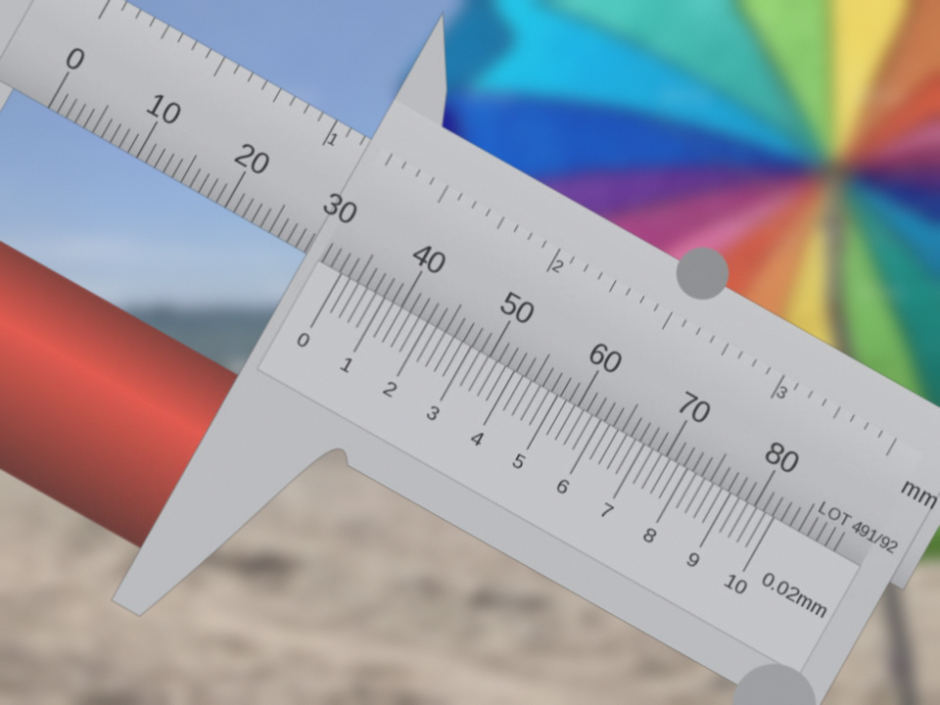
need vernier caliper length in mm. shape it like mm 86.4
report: mm 33.2
